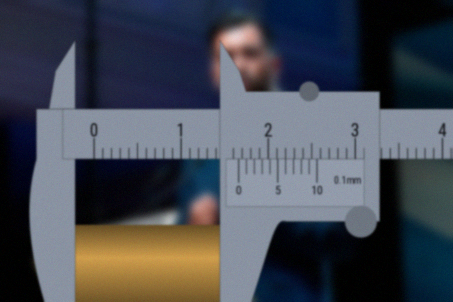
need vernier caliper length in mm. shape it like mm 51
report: mm 16.6
